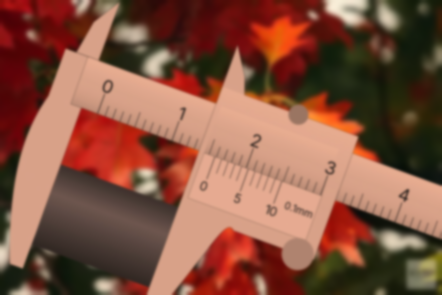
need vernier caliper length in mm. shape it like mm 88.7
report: mm 15.8
